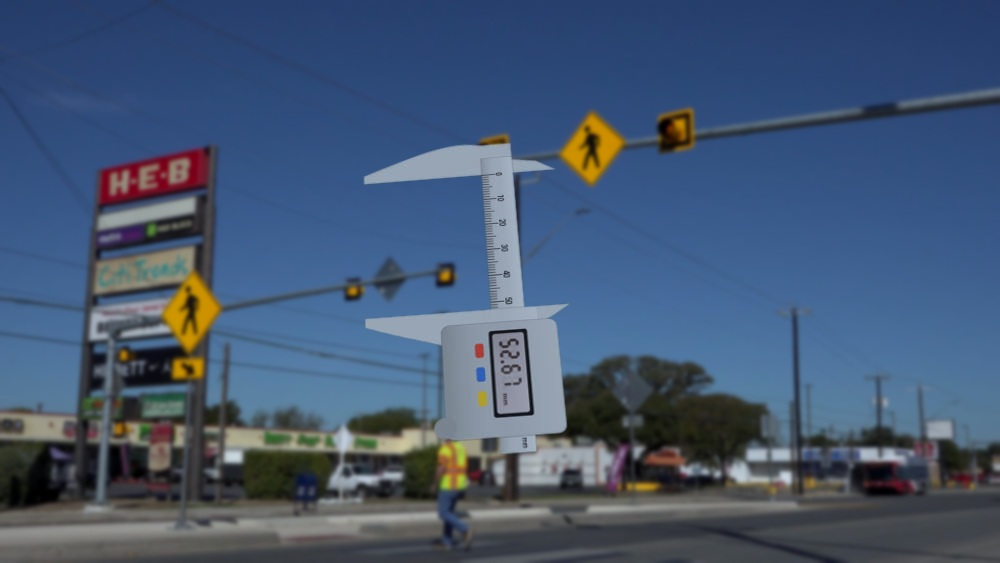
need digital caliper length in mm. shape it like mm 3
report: mm 52.67
